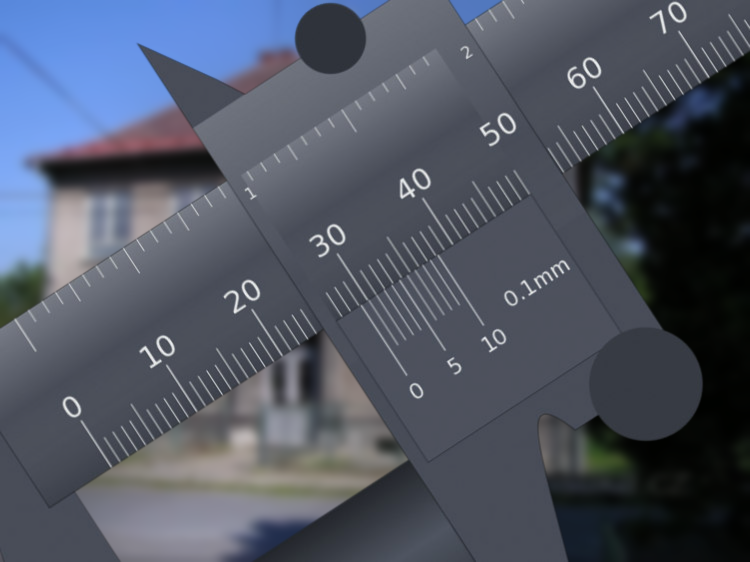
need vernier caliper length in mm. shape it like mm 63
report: mm 29.2
